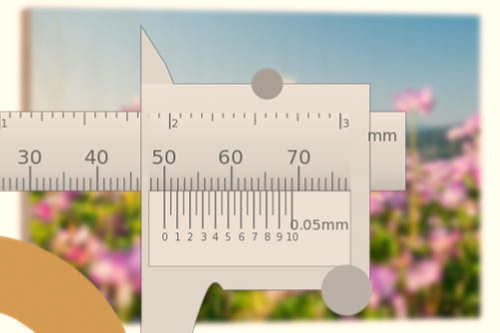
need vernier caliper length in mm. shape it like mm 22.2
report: mm 50.0
